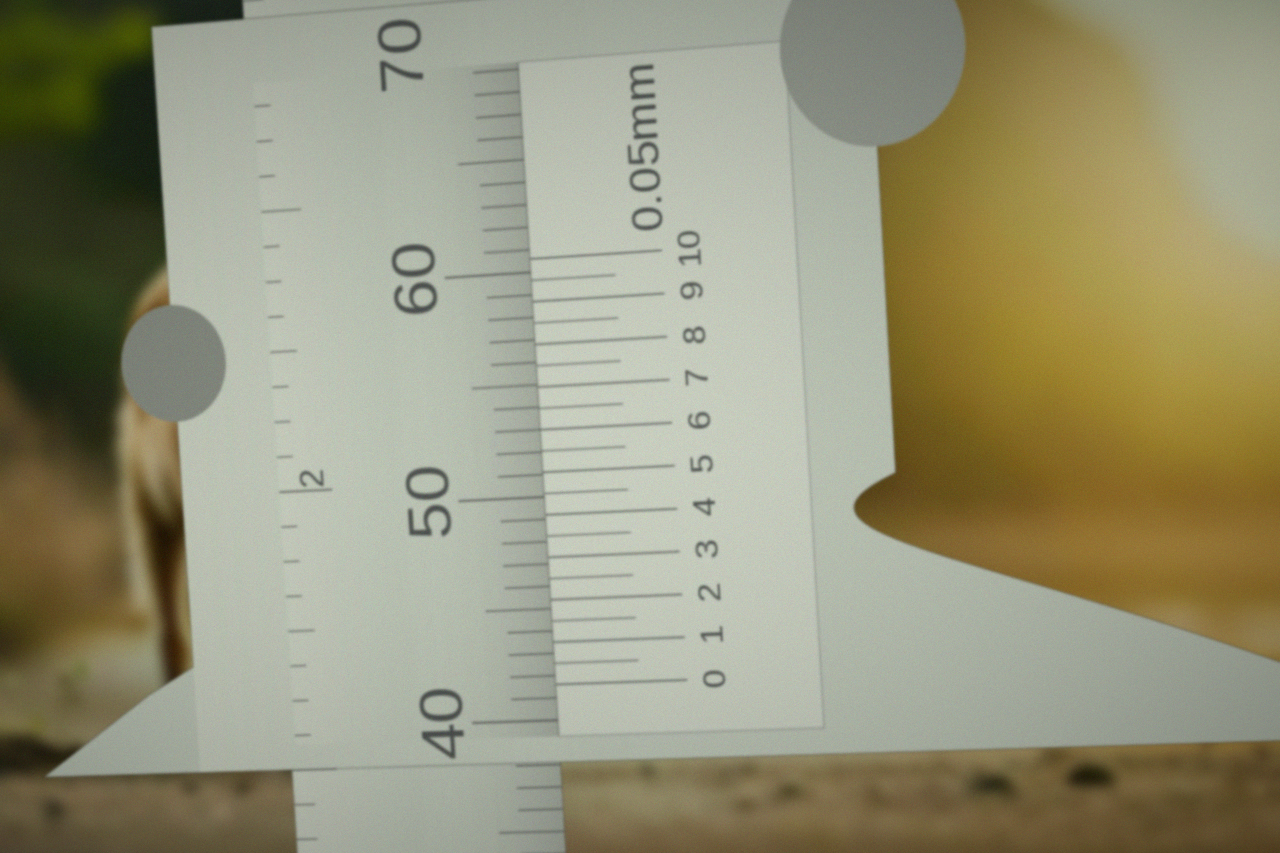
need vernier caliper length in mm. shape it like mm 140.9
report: mm 41.6
